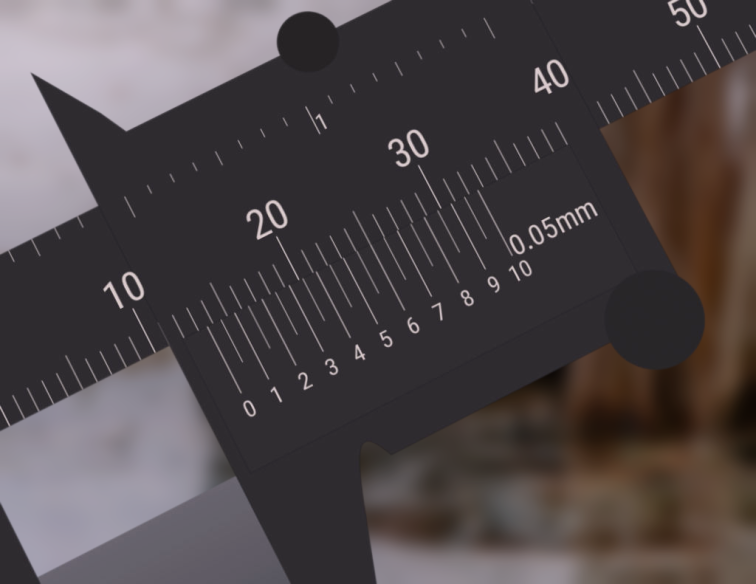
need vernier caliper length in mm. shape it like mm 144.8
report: mm 13.6
